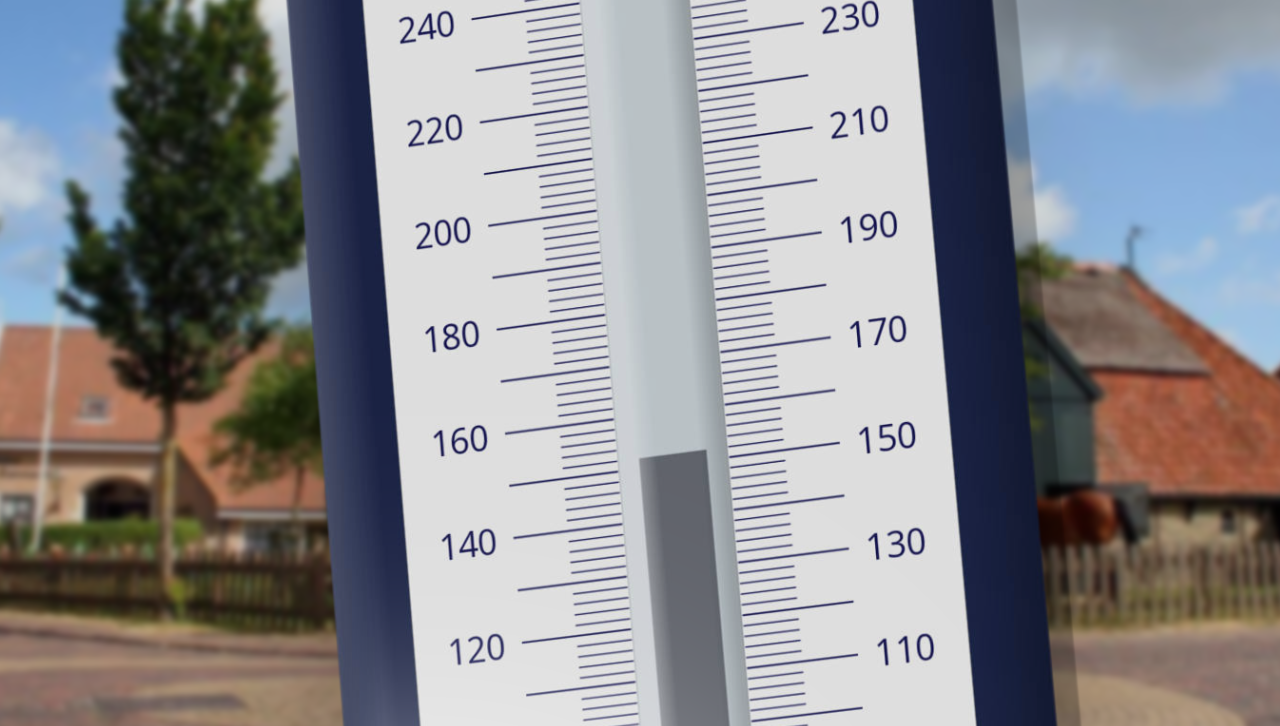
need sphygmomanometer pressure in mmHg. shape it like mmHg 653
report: mmHg 152
